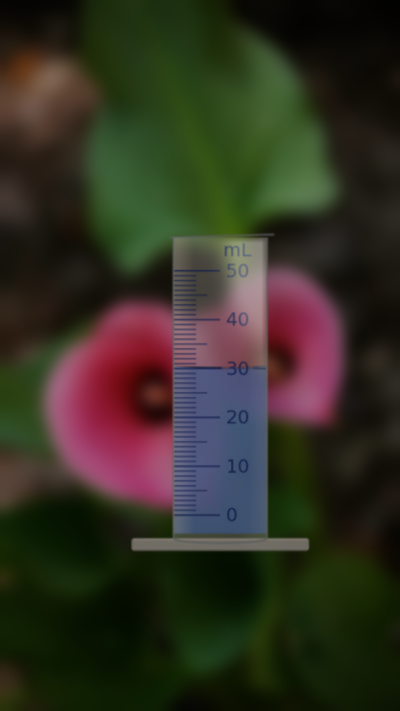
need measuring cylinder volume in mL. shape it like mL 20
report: mL 30
